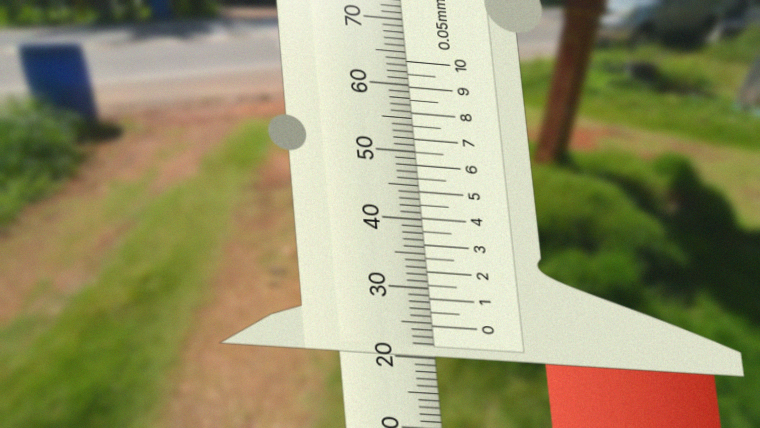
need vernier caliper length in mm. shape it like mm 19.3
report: mm 24.6
